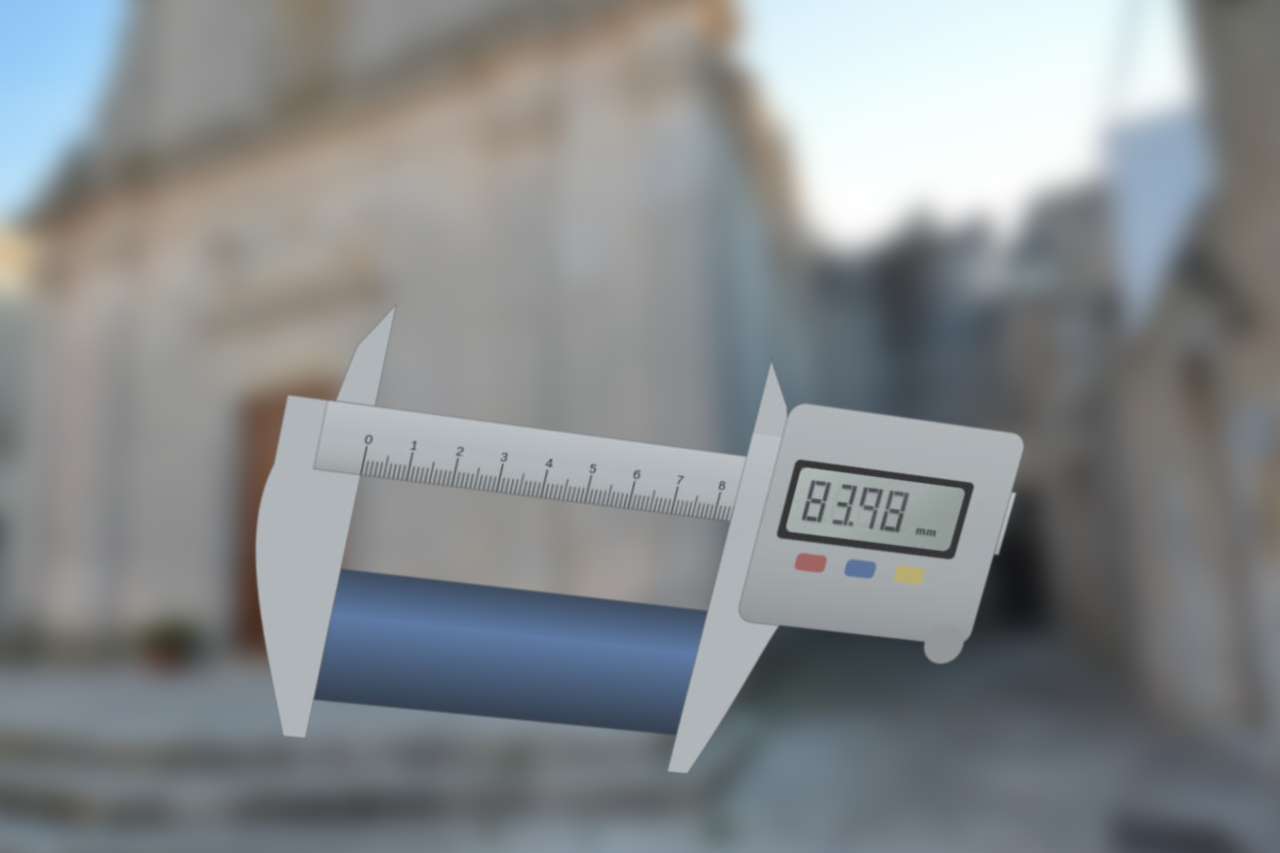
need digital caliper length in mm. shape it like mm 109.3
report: mm 83.98
